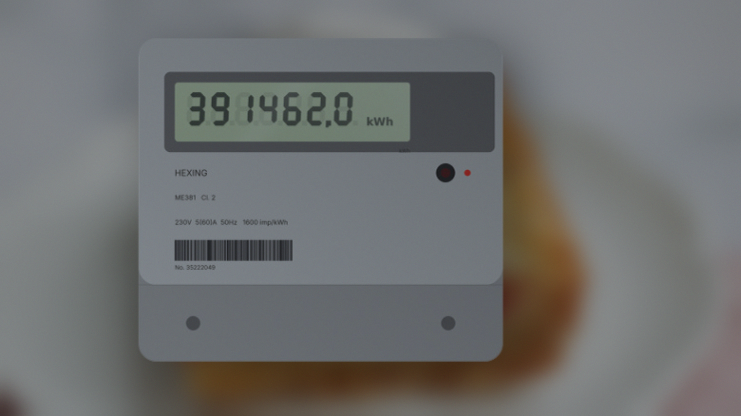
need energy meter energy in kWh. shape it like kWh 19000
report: kWh 391462.0
